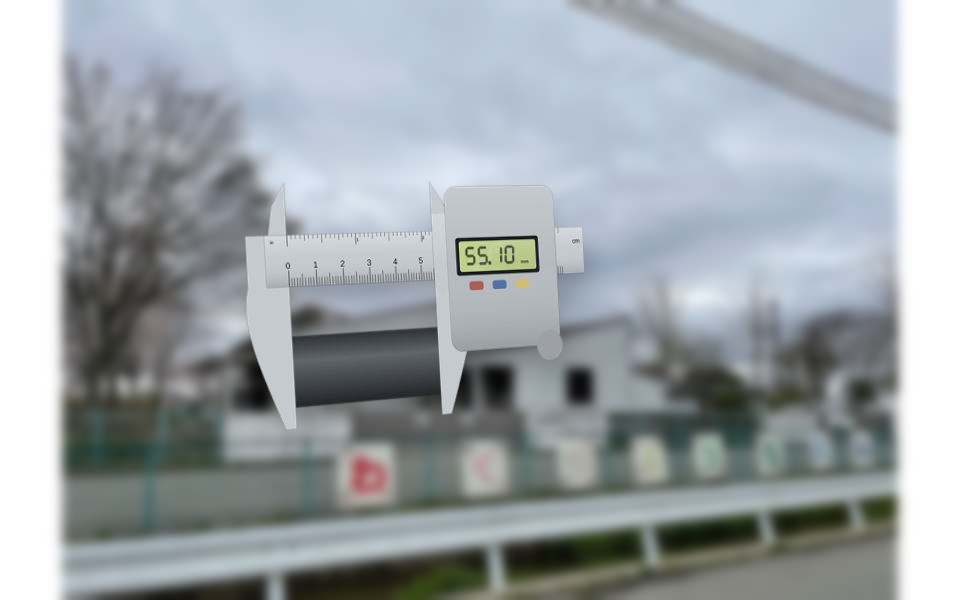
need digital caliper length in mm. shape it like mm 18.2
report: mm 55.10
